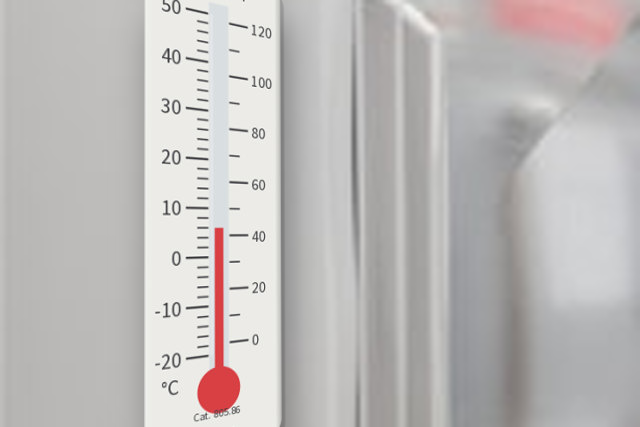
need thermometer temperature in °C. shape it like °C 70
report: °C 6
